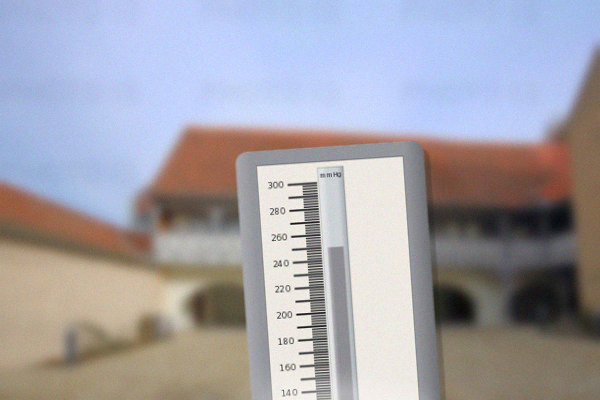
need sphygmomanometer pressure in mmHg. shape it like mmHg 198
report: mmHg 250
